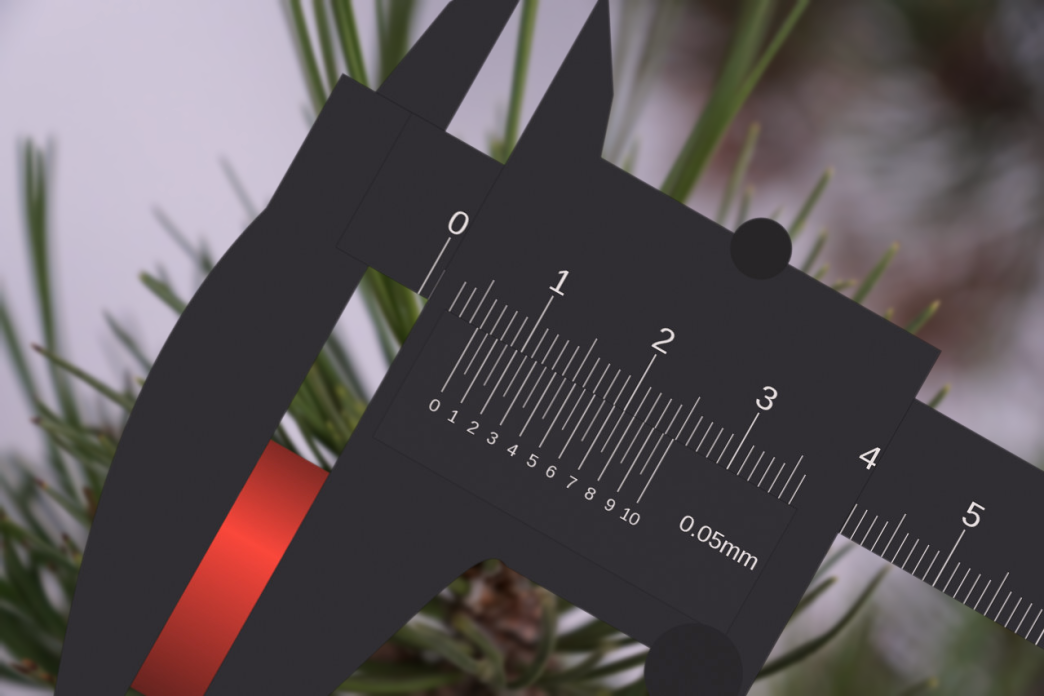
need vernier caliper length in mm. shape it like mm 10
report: mm 5.8
